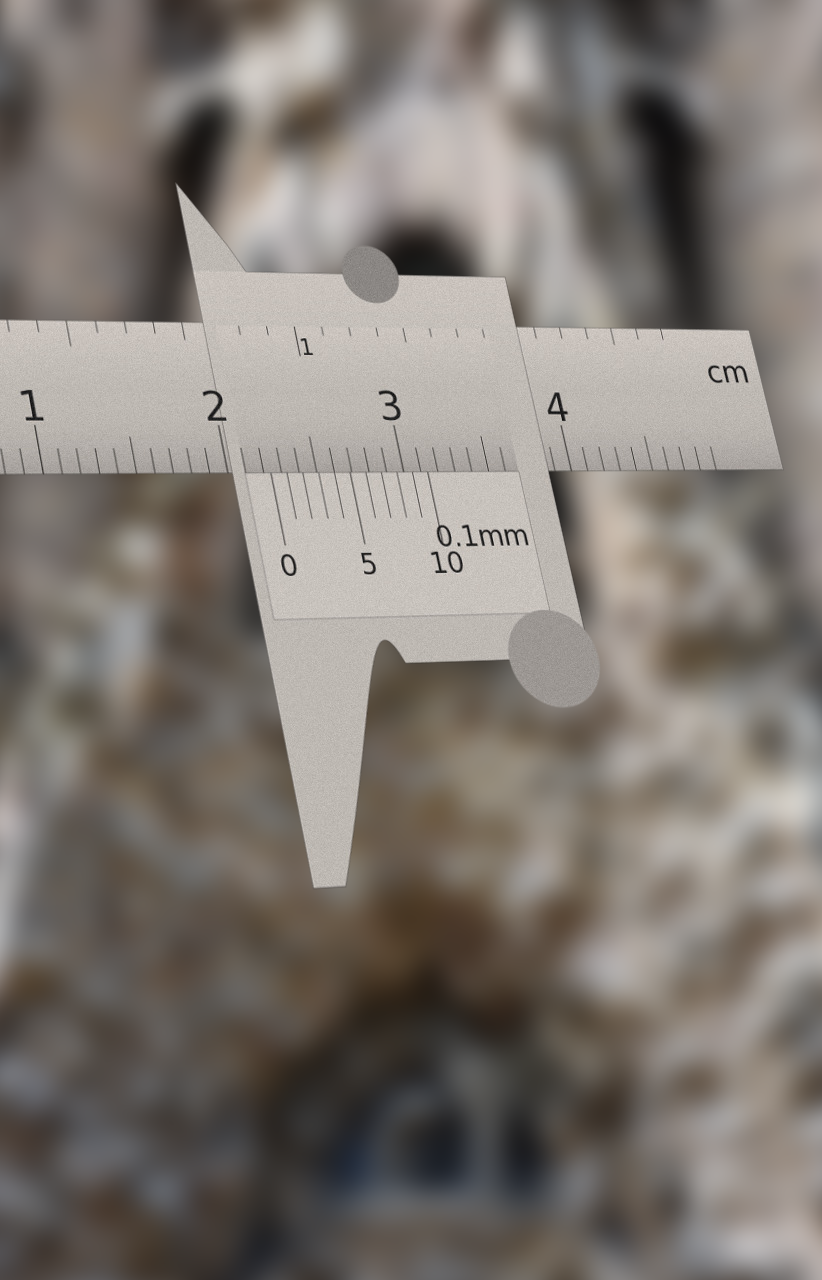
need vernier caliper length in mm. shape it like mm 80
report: mm 22.4
